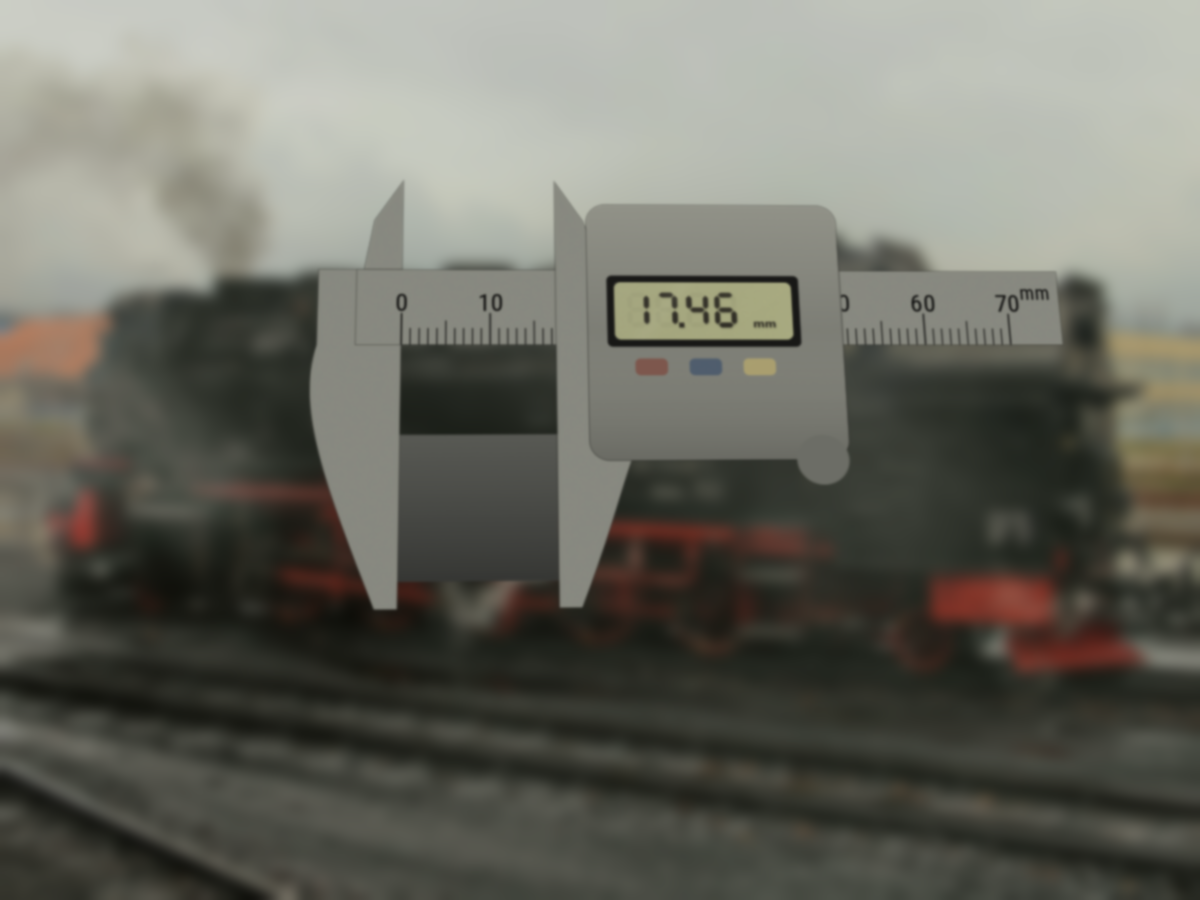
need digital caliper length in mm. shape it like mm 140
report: mm 17.46
